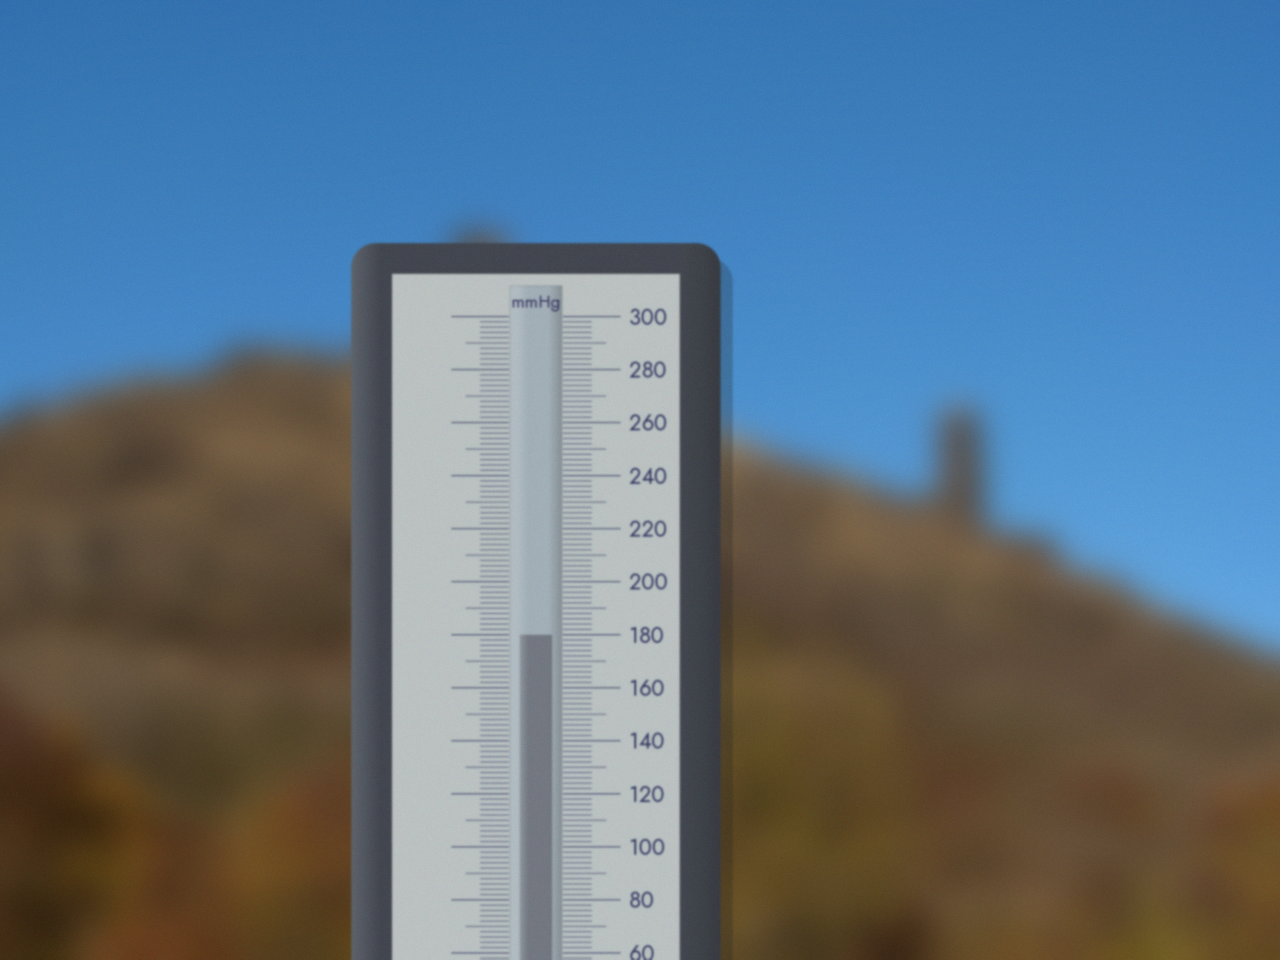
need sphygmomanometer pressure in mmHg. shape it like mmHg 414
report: mmHg 180
